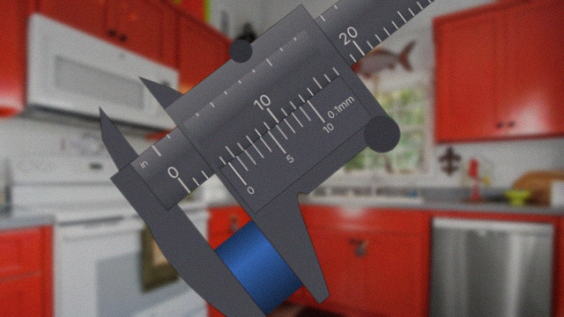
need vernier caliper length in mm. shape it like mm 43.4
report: mm 4.3
